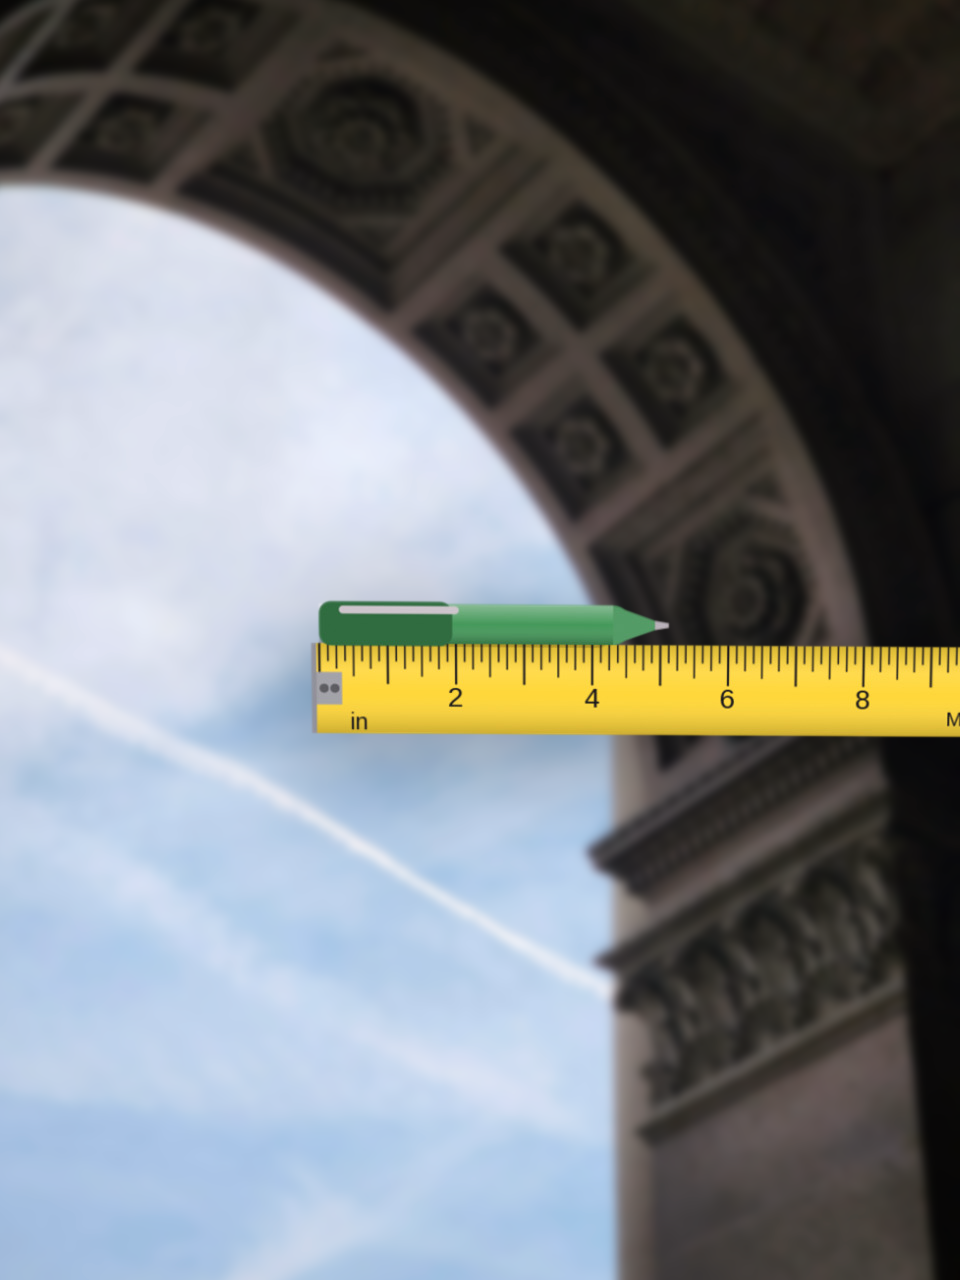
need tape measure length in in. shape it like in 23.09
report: in 5.125
